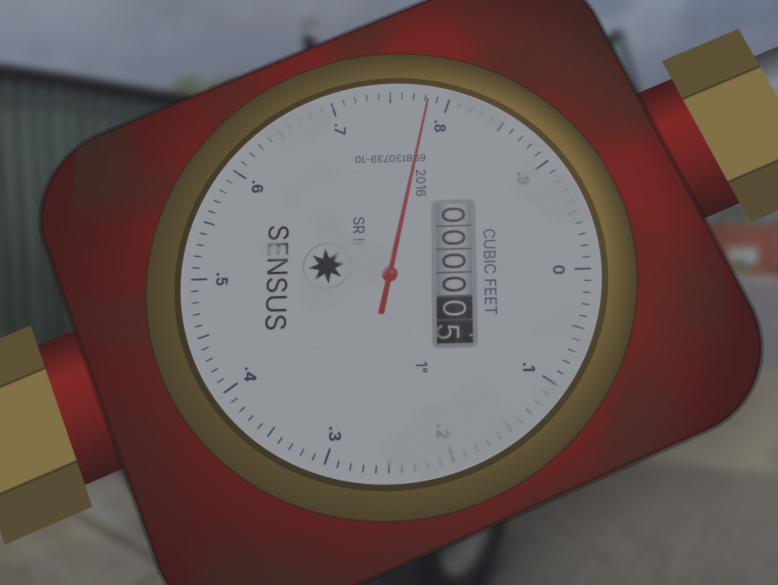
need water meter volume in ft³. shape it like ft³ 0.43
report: ft³ 4.78
